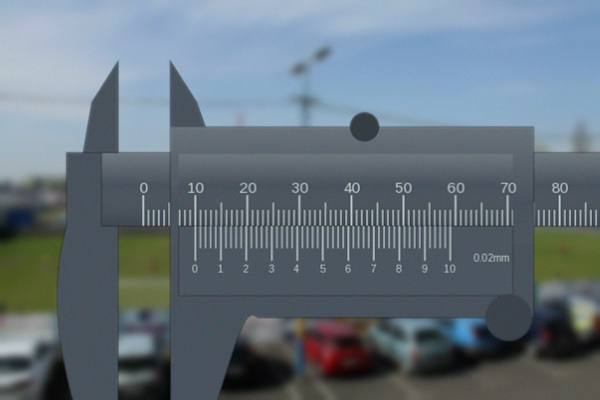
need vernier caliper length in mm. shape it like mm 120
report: mm 10.0
